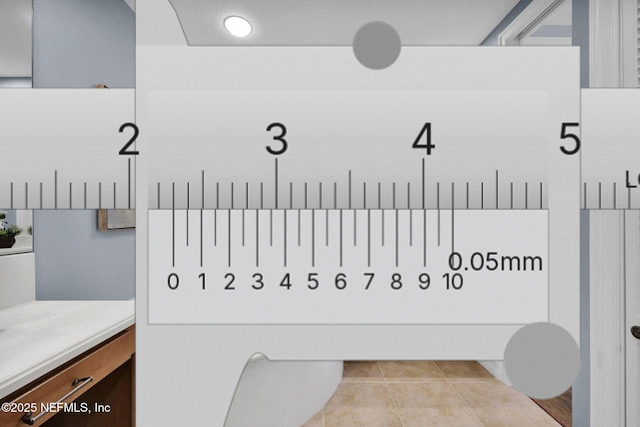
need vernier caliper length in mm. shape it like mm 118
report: mm 23.0
